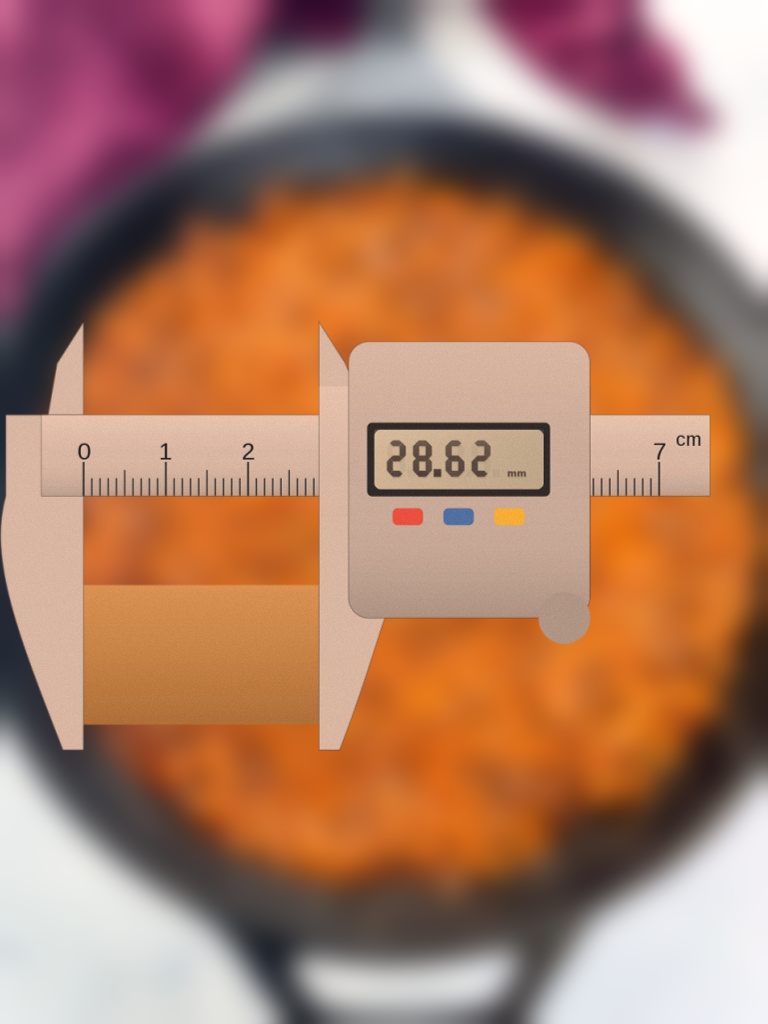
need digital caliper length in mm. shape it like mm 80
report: mm 28.62
